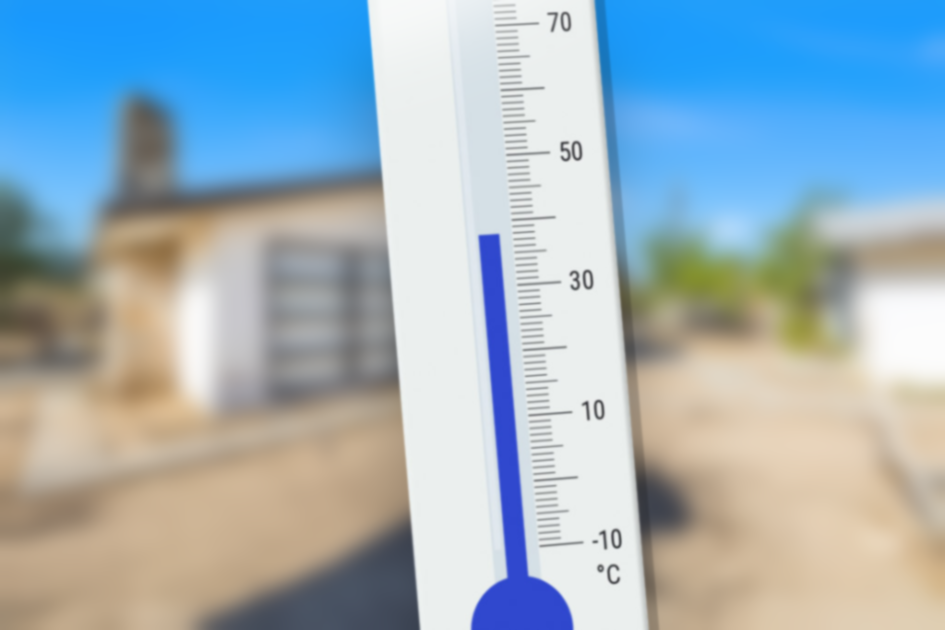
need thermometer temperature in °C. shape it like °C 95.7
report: °C 38
